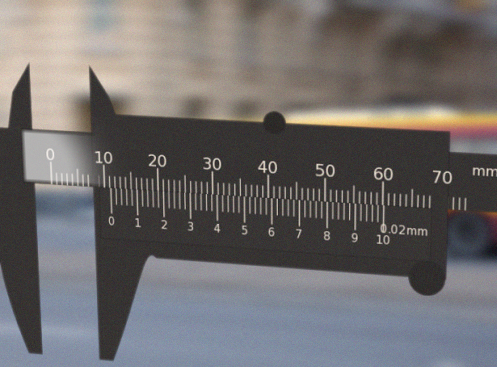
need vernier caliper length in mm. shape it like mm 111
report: mm 11.2
